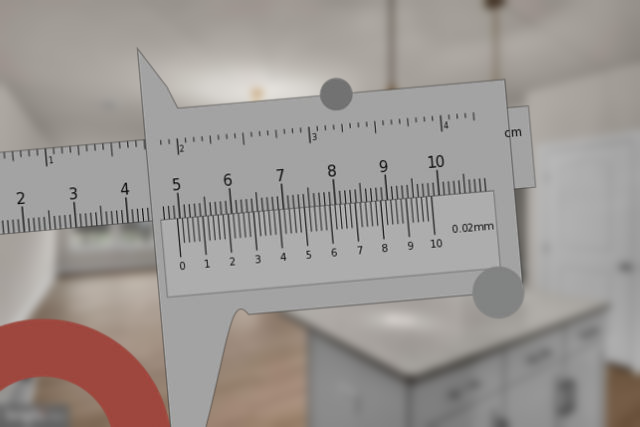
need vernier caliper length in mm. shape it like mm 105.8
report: mm 49.5
